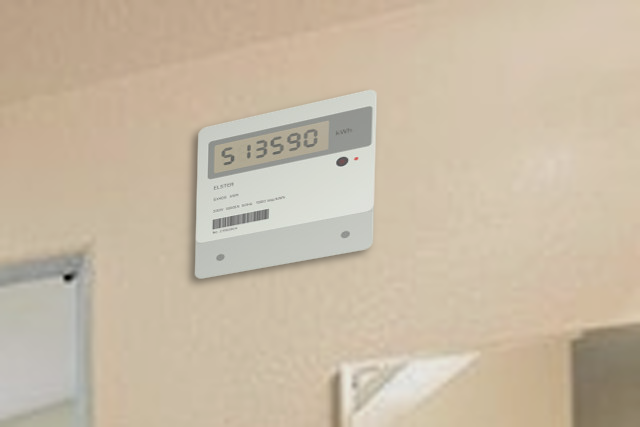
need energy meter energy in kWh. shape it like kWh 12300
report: kWh 513590
